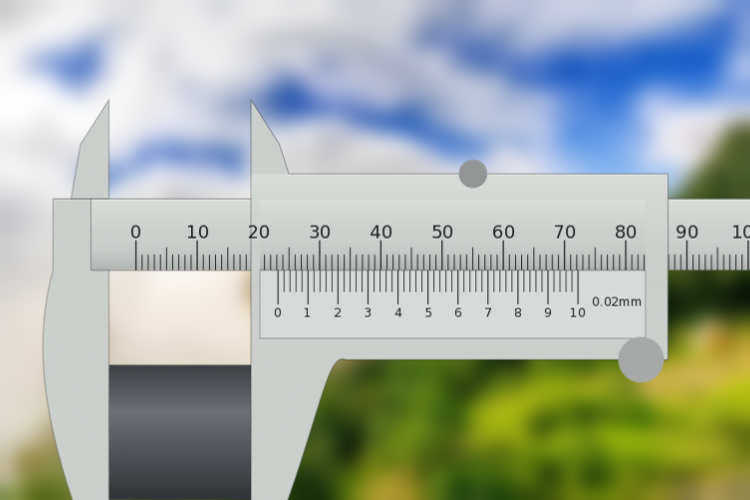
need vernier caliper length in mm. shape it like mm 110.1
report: mm 23.2
